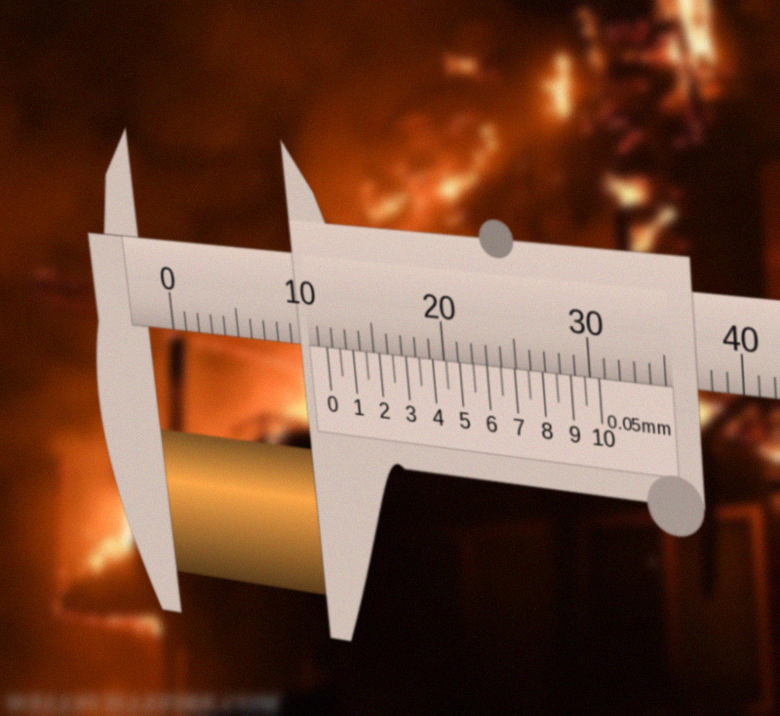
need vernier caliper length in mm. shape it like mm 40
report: mm 11.6
